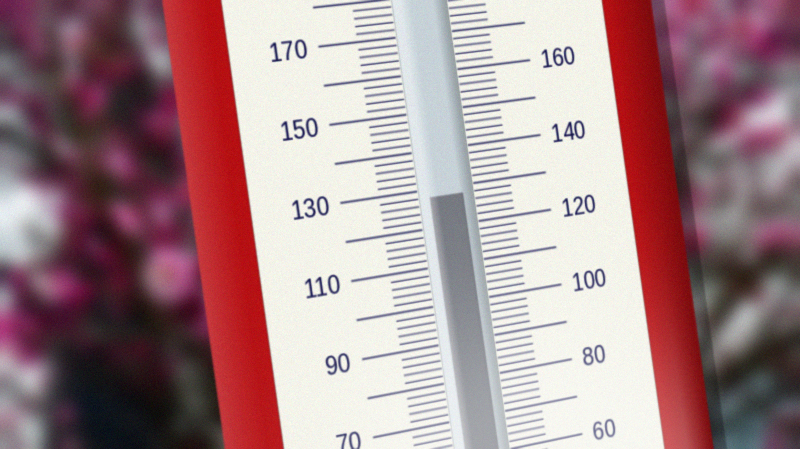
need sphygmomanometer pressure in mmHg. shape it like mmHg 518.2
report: mmHg 128
